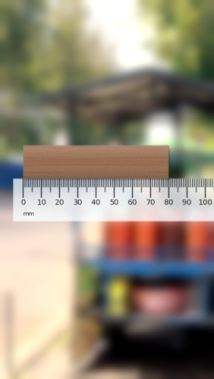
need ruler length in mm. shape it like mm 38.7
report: mm 80
